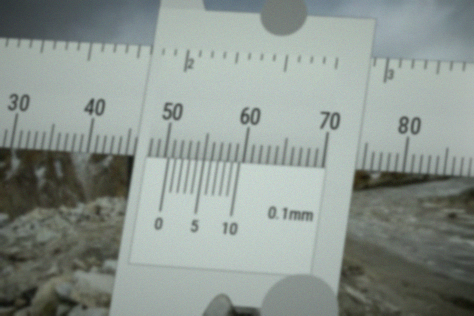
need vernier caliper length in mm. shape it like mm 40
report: mm 50.5
